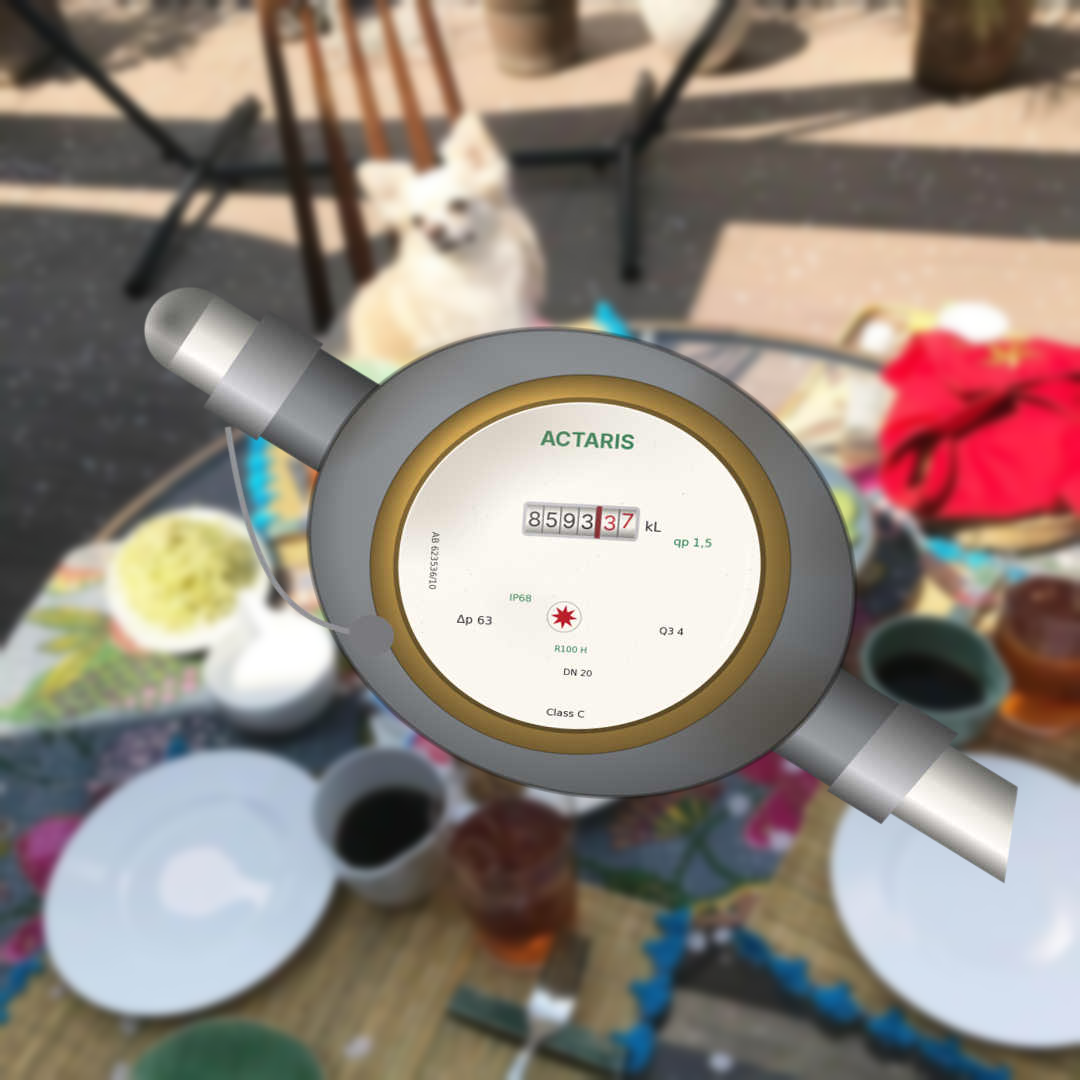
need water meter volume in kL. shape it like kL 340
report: kL 8593.37
